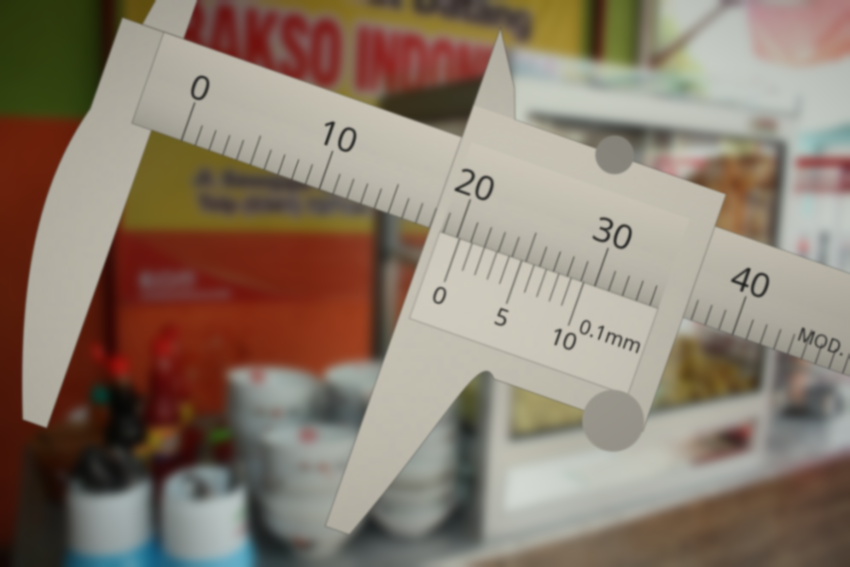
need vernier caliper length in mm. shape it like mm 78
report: mm 20.2
